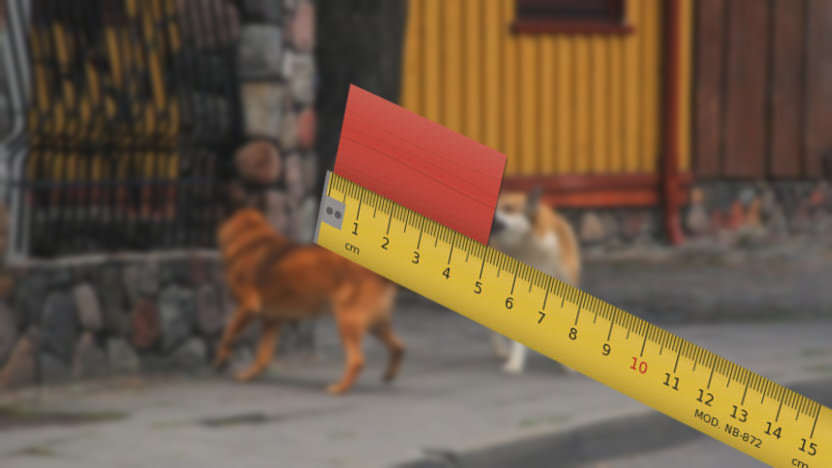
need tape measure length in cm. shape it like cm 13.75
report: cm 5
